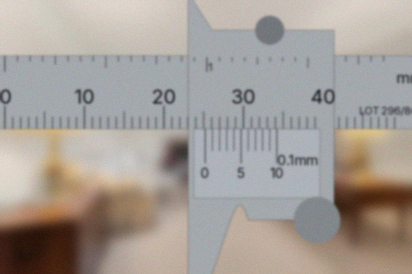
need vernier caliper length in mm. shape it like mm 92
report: mm 25.2
